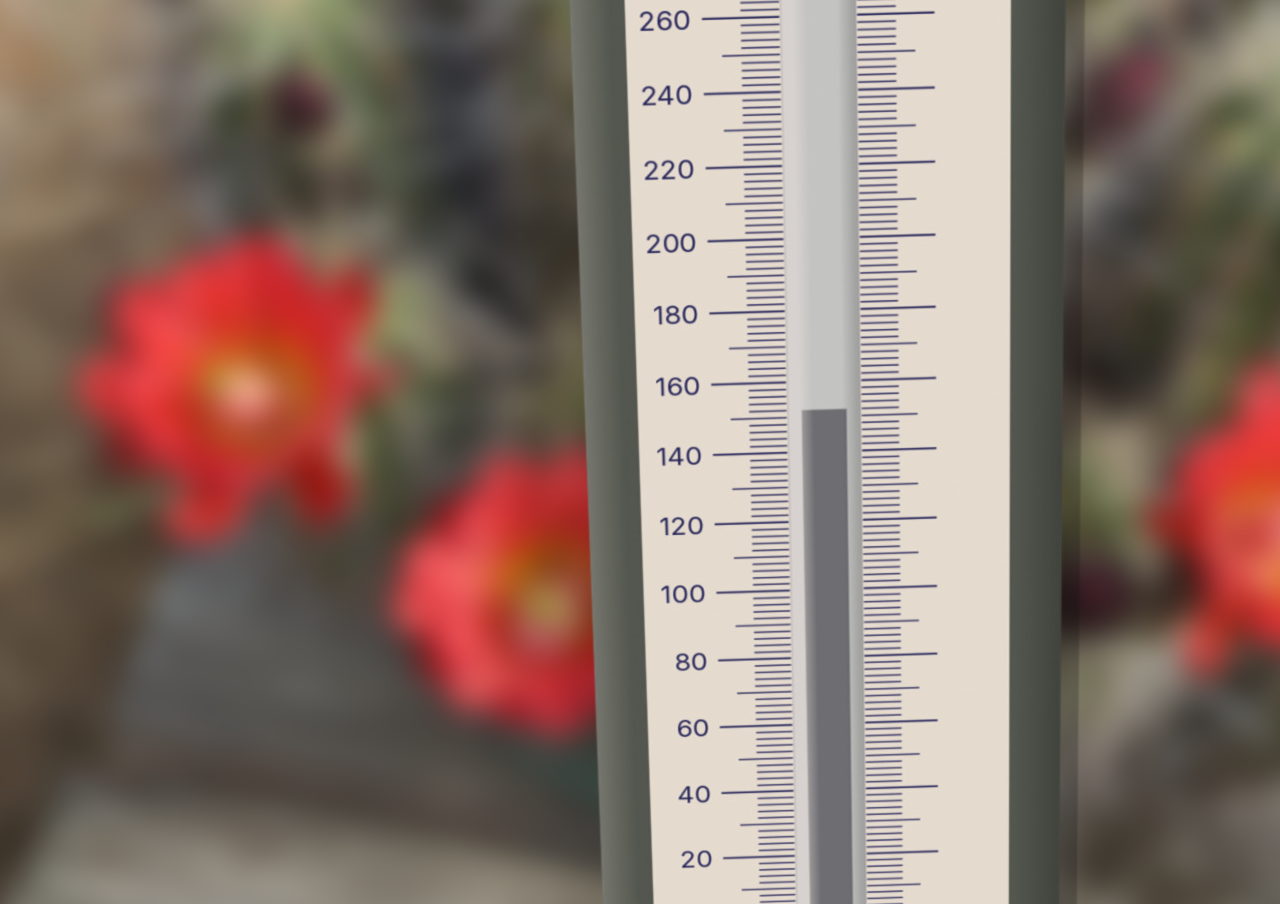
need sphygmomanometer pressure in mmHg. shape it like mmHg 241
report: mmHg 152
